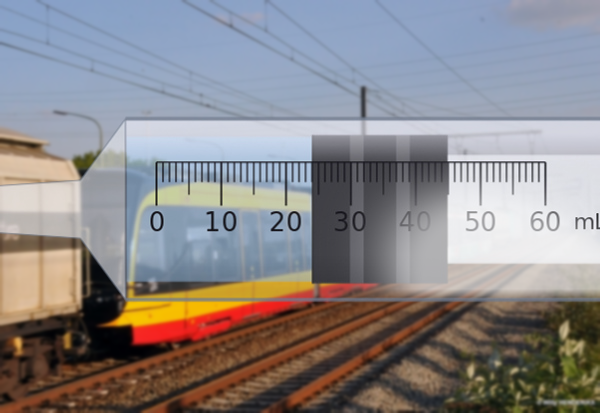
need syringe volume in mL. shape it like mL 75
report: mL 24
